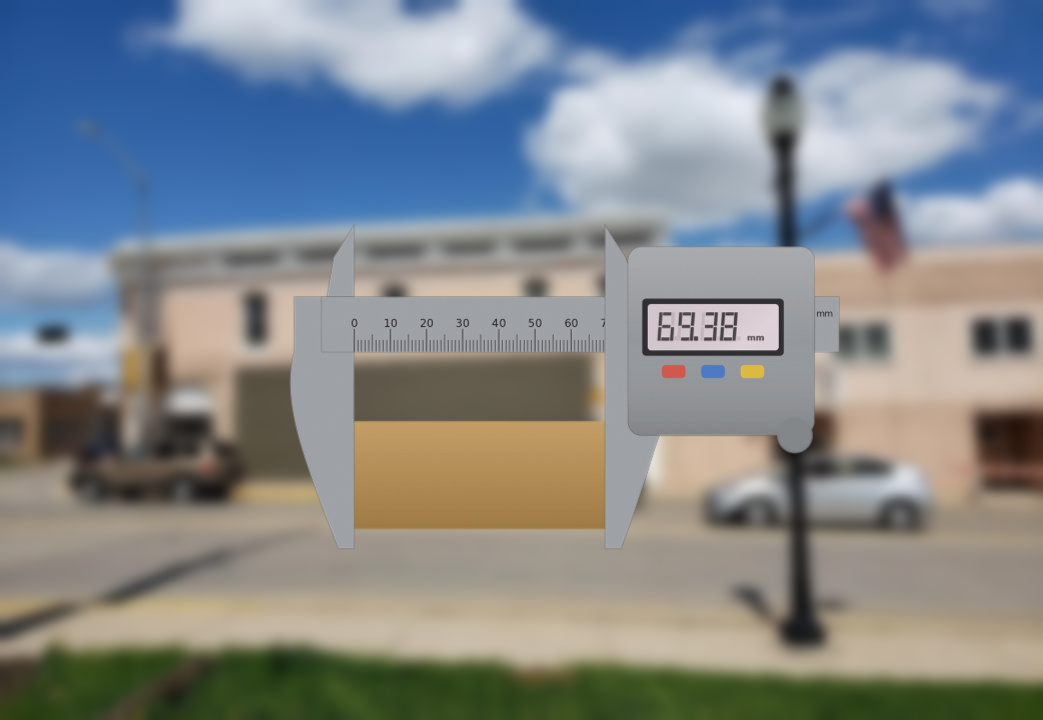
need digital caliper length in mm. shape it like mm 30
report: mm 69.38
